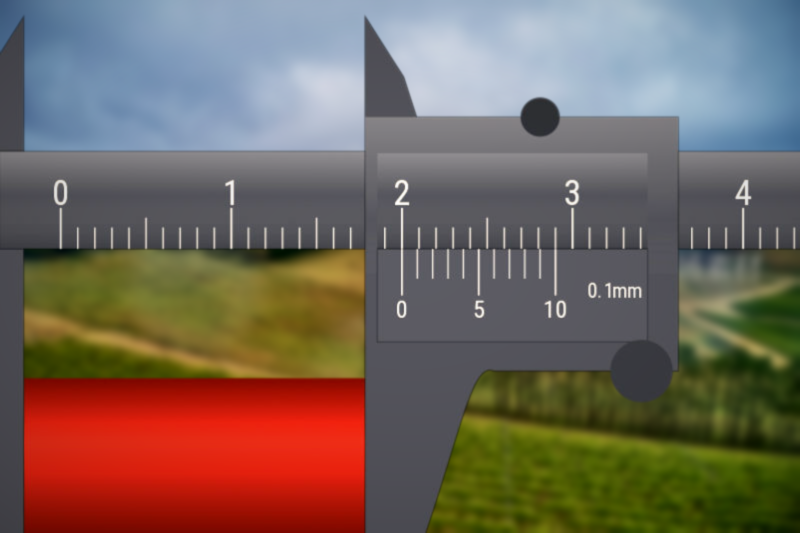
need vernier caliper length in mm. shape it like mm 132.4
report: mm 20.0
